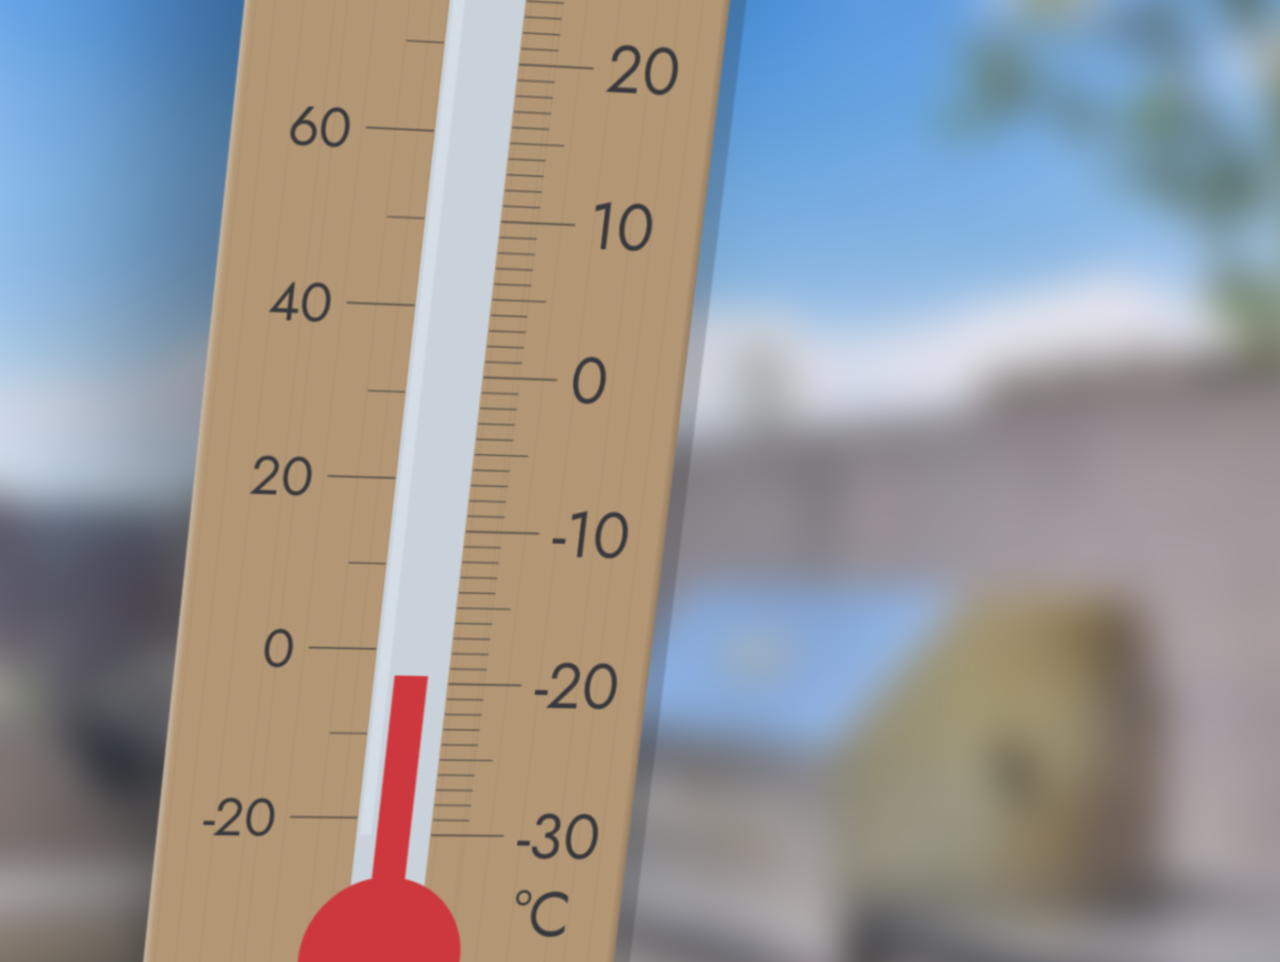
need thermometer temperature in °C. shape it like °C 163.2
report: °C -19.5
